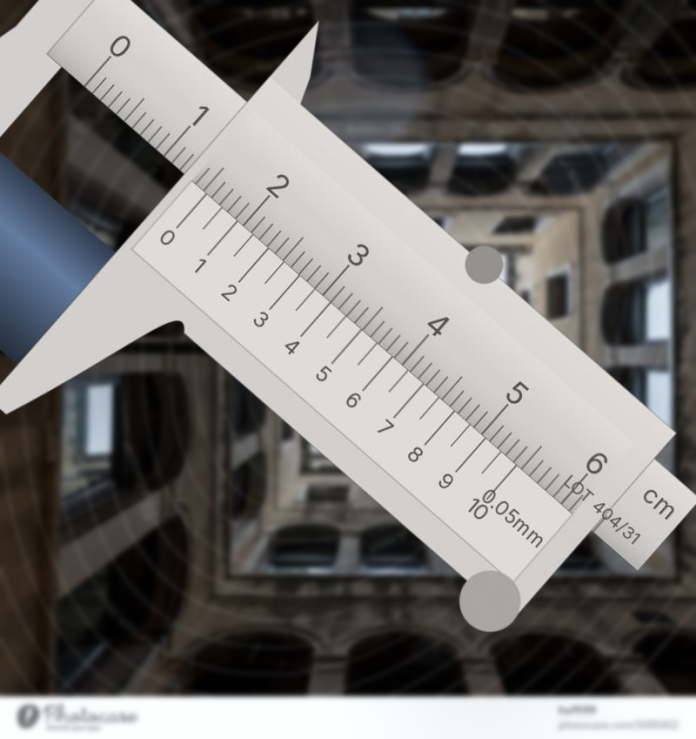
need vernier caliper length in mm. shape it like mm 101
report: mm 15.4
